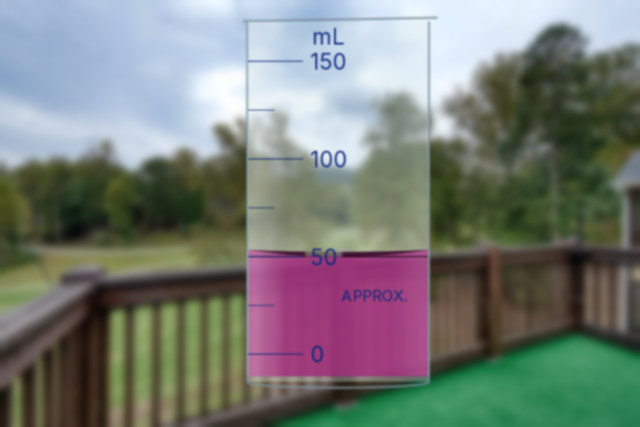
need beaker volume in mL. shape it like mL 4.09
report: mL 50
